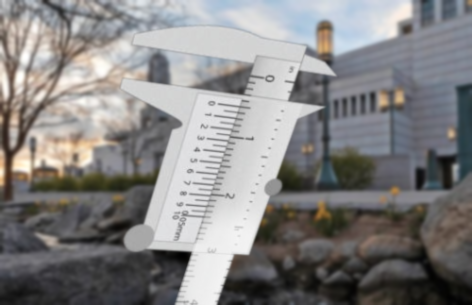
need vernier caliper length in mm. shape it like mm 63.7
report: mm 5.0
